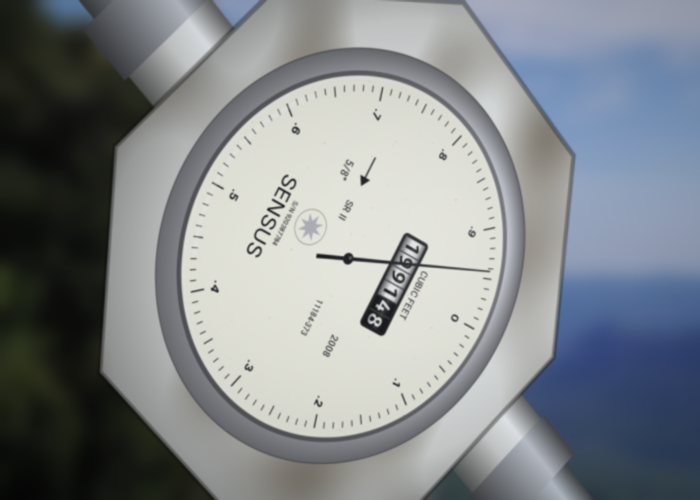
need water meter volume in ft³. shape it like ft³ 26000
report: ft³ 199147.94
